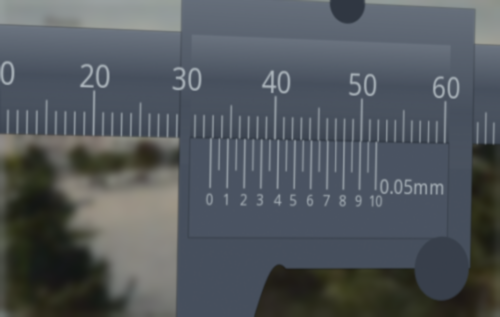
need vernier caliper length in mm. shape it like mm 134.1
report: mm 32.8
